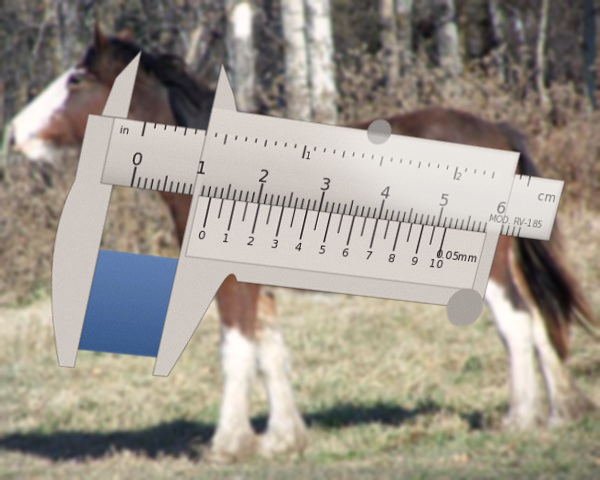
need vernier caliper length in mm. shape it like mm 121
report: mm 12.4
